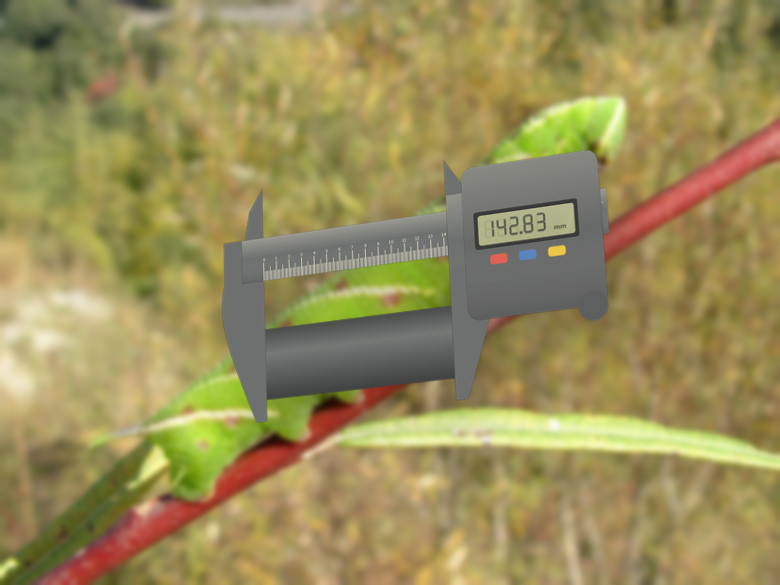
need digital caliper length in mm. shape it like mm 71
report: mm 142.83
